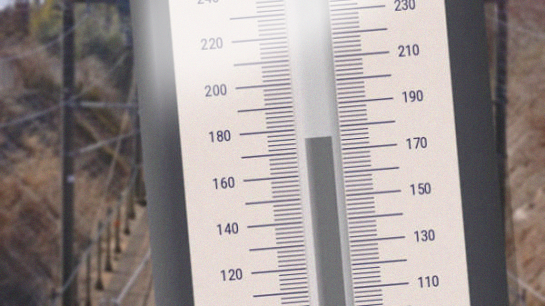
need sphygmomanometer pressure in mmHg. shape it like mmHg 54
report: mmHg 176
